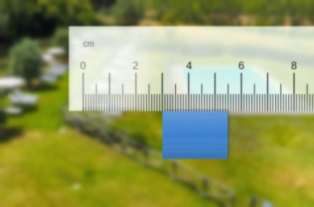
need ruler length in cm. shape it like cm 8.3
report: cm 2.5
